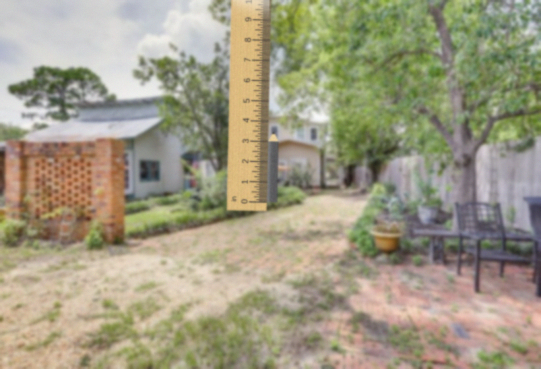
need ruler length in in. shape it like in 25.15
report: in 3.5
